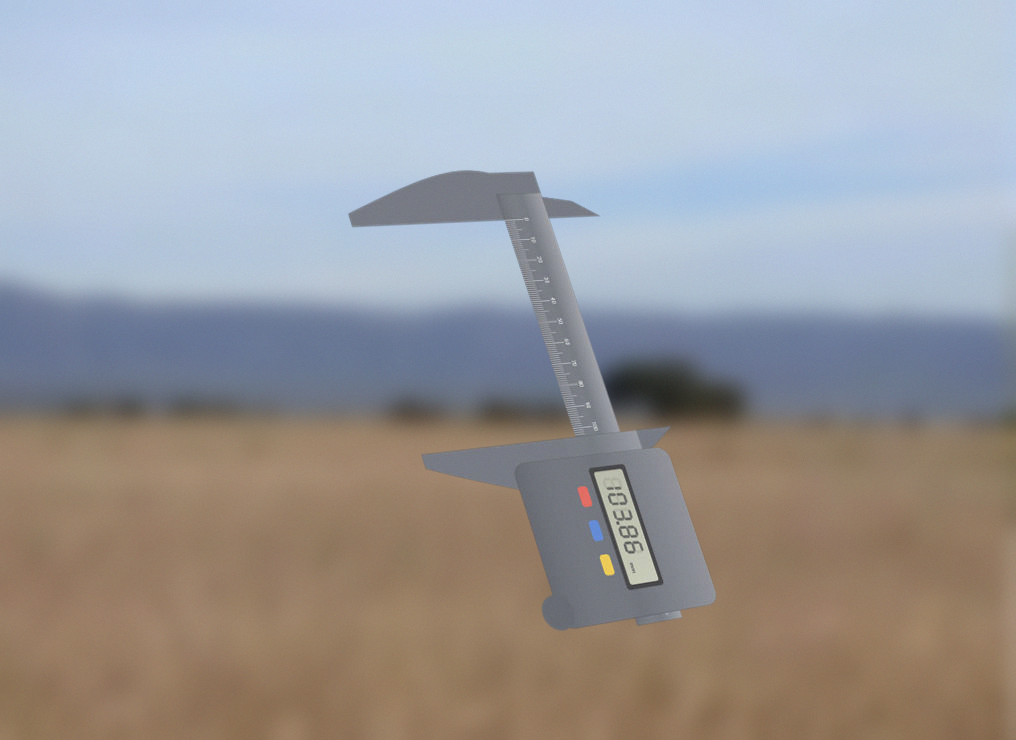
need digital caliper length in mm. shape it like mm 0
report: mm 103.86
